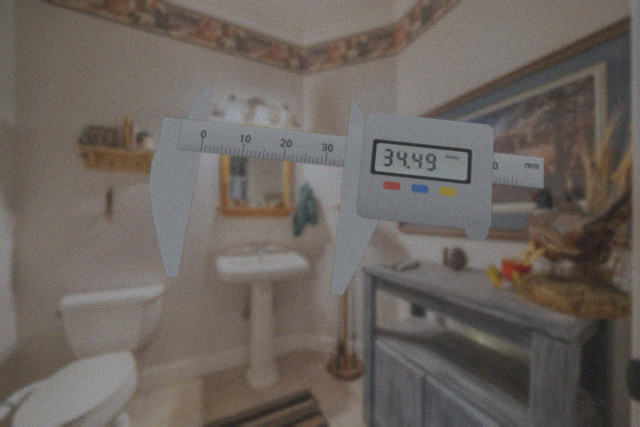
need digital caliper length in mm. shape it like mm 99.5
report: mm 34.49
